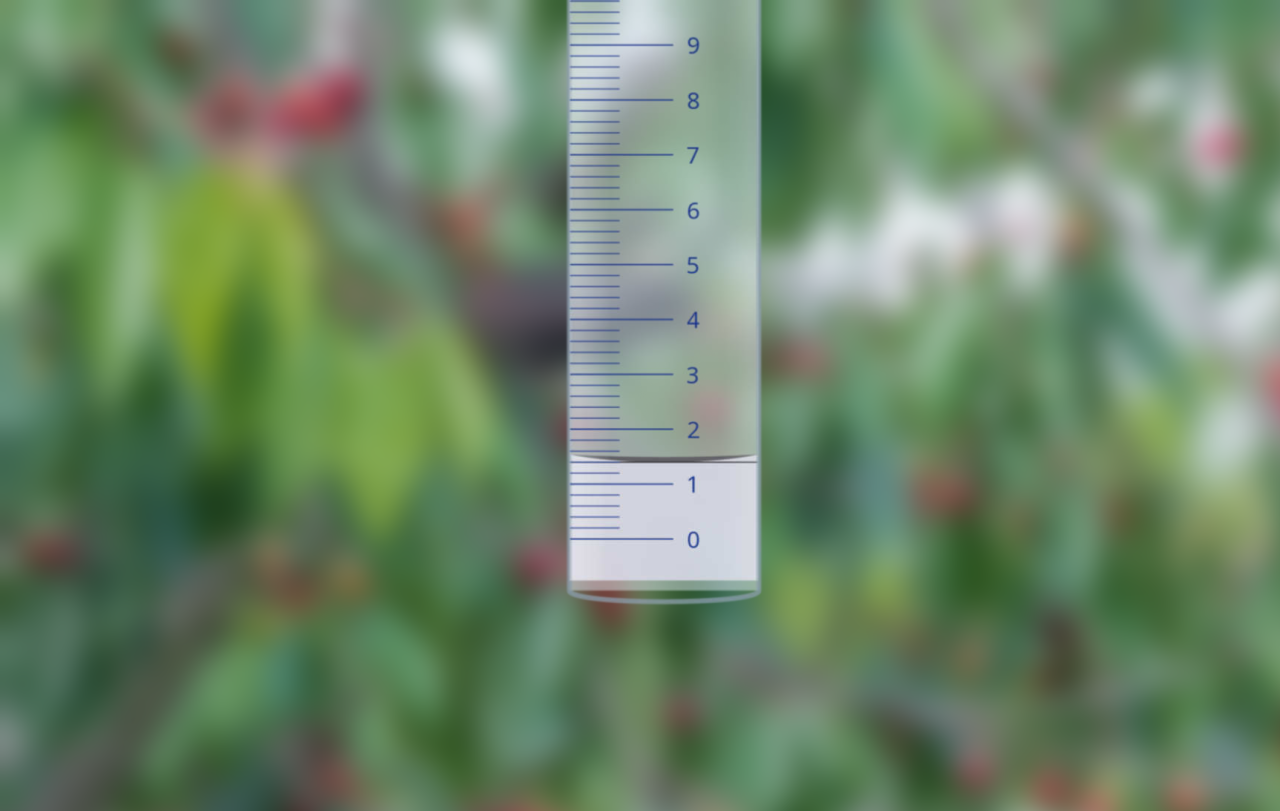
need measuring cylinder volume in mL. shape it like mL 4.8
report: mL 1.4
